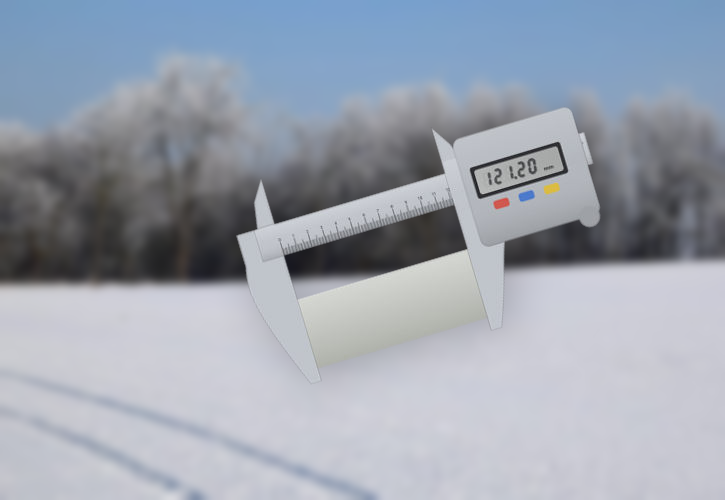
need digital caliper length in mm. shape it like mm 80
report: mm 121.20
